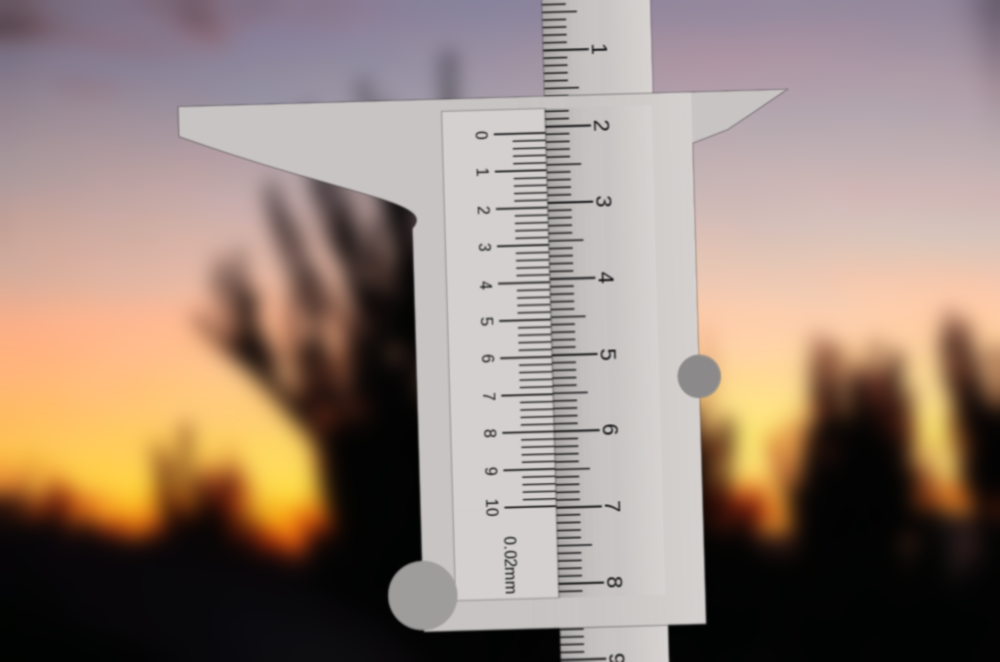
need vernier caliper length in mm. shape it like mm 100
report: mm 20.8
